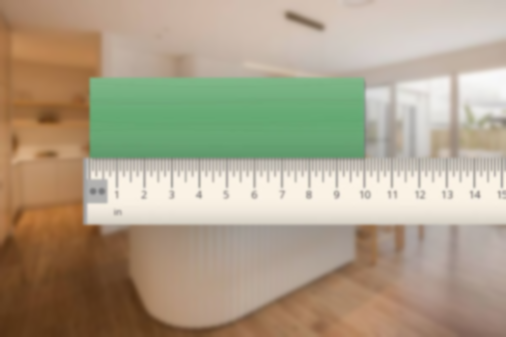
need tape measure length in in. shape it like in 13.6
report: in 10
